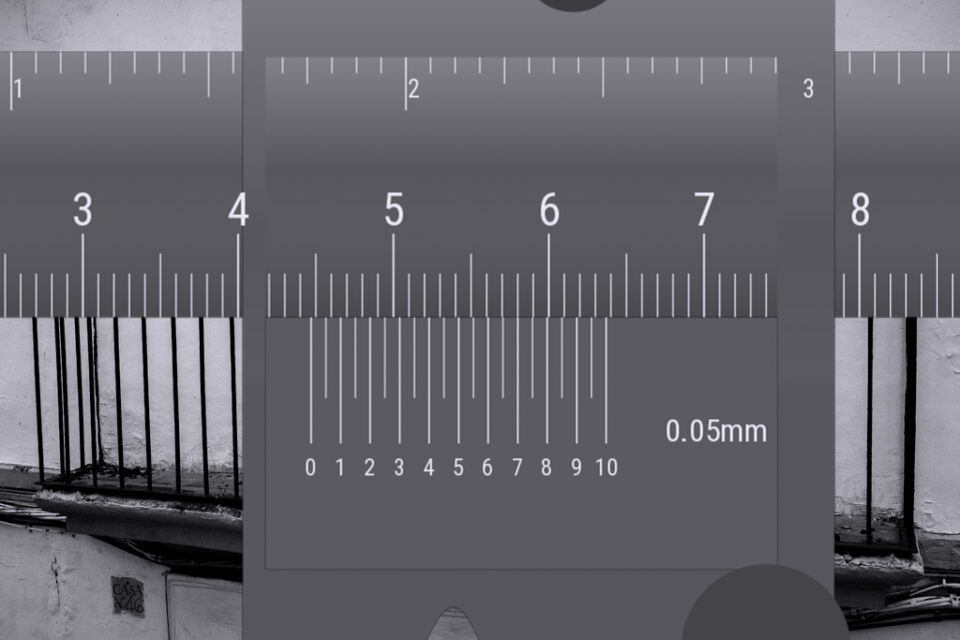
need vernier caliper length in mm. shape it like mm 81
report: mm 44.7
